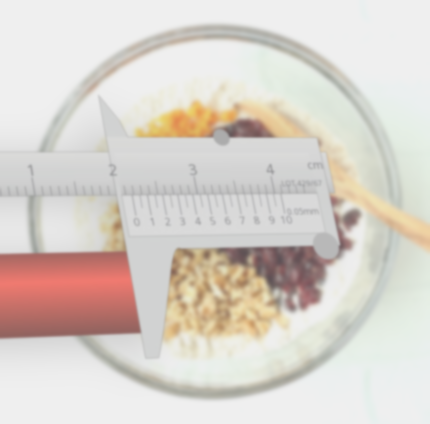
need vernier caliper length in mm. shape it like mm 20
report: mm 21.8
